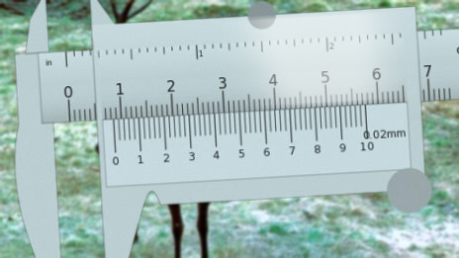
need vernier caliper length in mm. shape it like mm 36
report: mm 8.5
